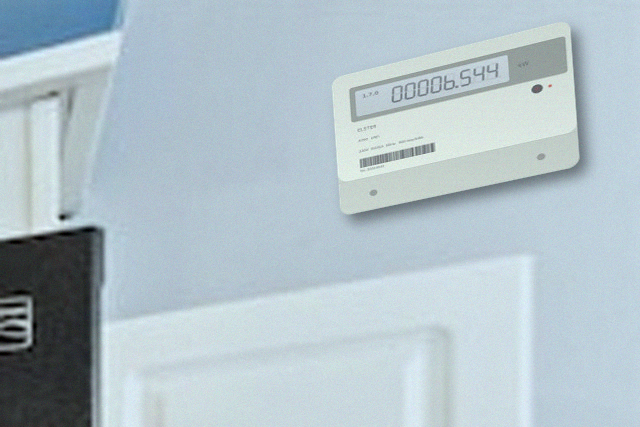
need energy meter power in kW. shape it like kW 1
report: kW 6.544
